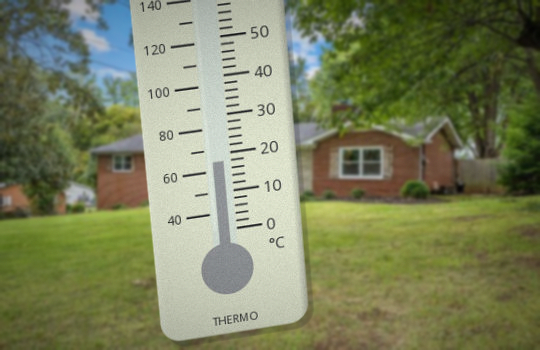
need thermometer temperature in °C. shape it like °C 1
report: °C 18
